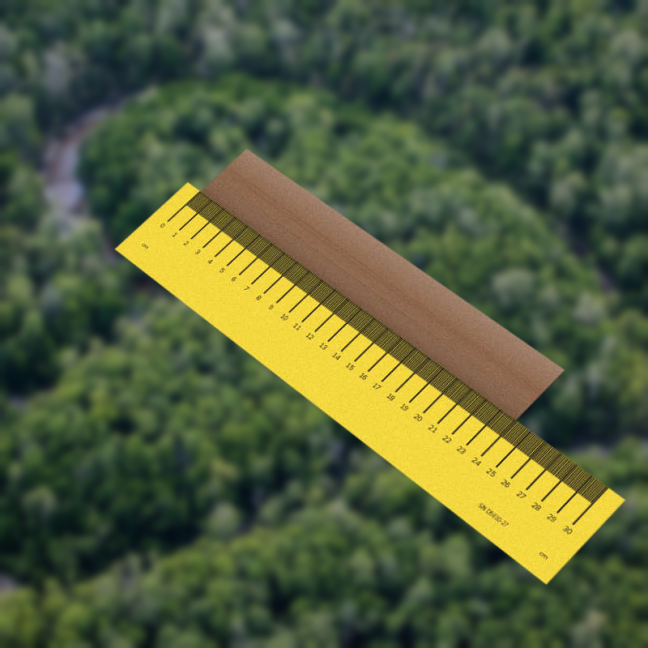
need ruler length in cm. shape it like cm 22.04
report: cm 24
